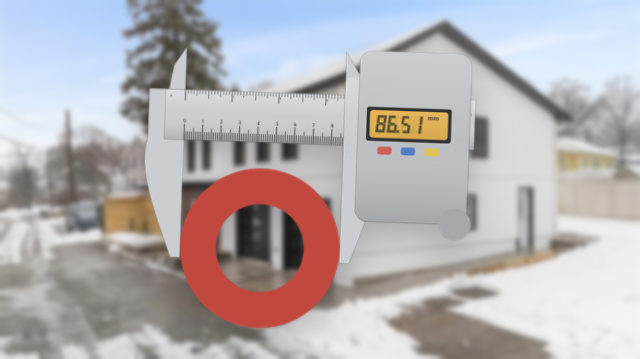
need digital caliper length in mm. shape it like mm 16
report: mm 86.51
